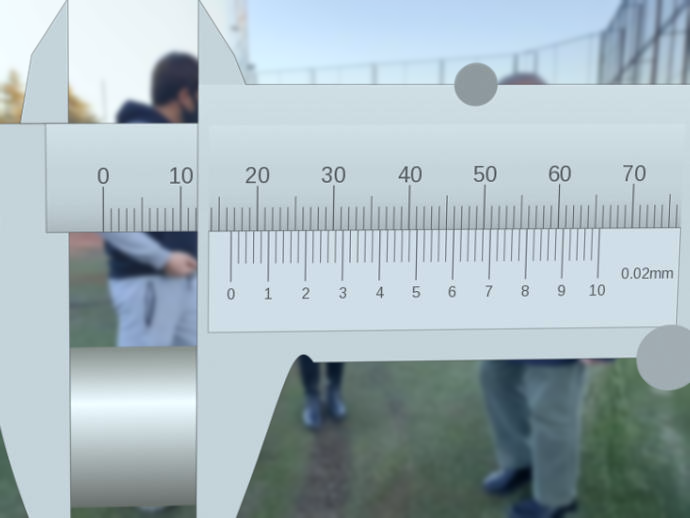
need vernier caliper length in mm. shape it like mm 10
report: mm 16.6
